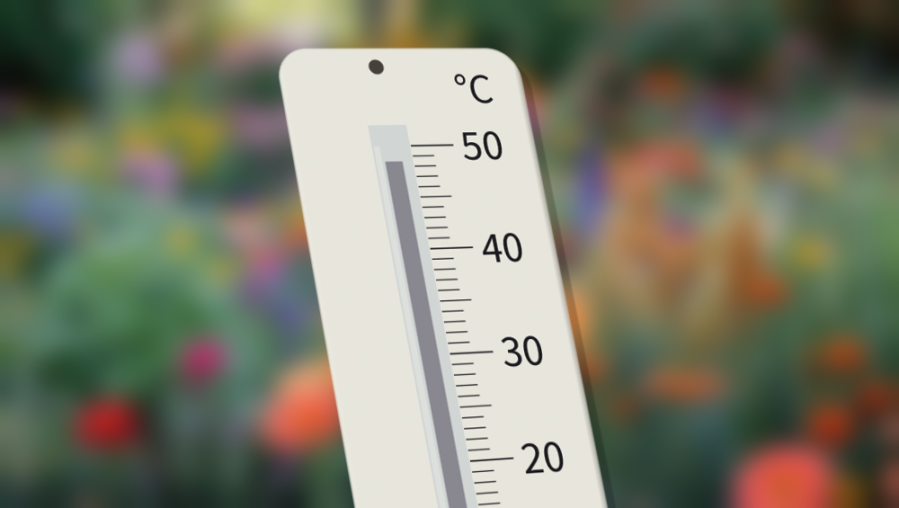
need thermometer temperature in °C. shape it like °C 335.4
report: °C 48.5
